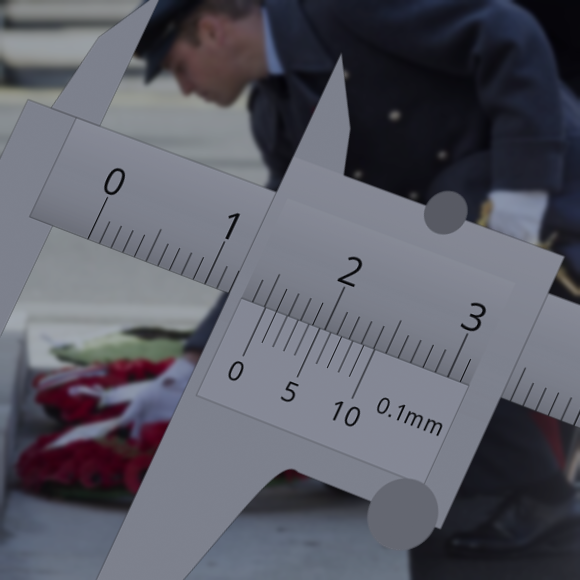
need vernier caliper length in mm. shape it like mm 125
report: mm 15.1
